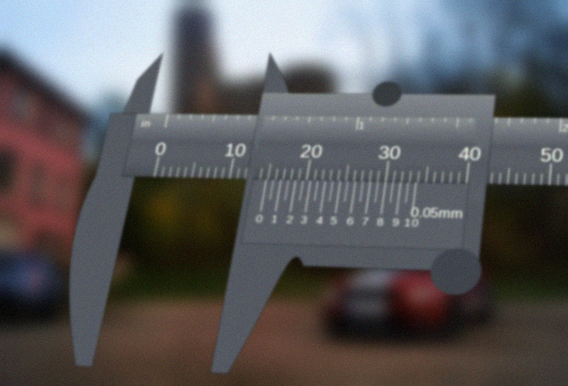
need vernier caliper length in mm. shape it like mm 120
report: mm 14.8
